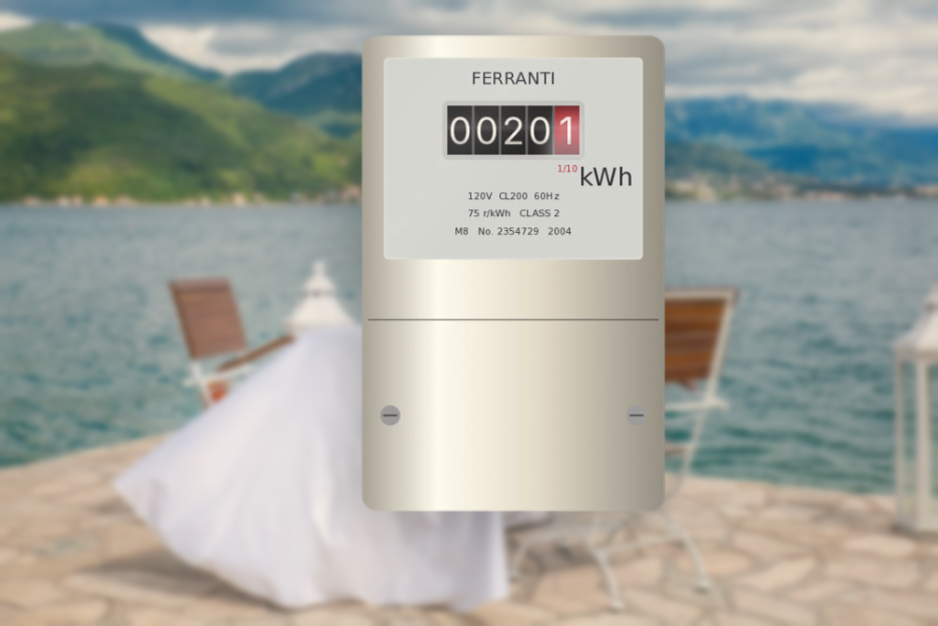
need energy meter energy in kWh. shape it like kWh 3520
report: kWh 20.1
